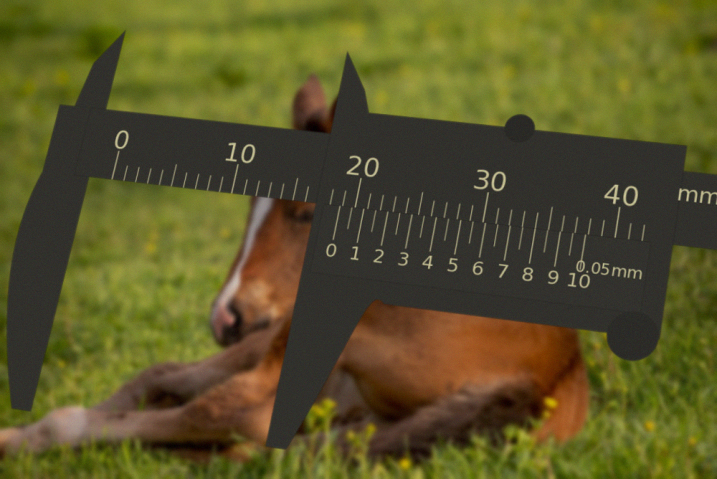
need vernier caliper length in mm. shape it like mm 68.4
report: mm 18.8
